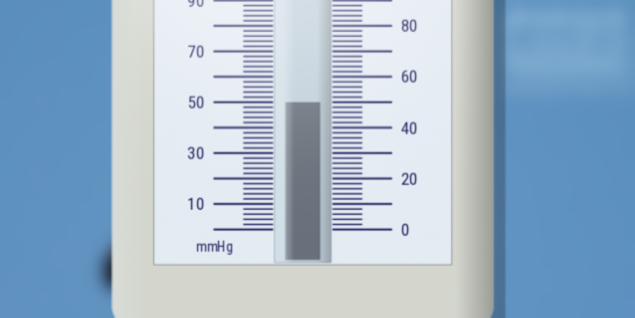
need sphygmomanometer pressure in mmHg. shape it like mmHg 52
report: mmHg 50
